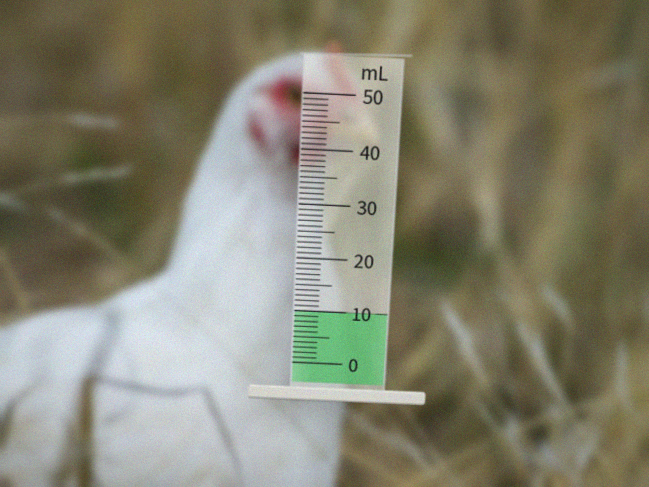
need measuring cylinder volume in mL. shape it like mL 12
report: mL 10
